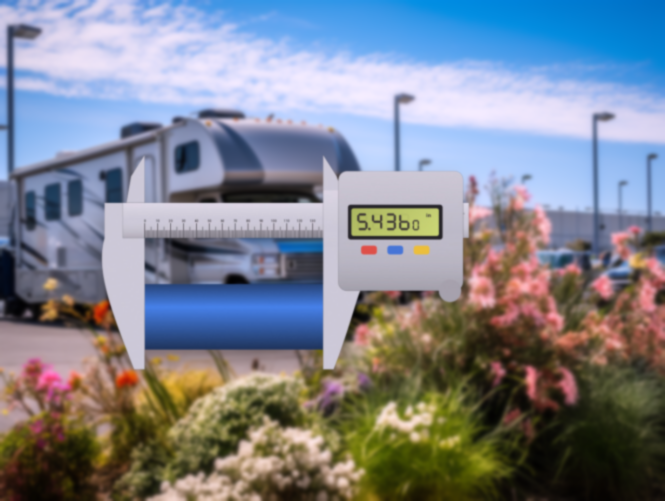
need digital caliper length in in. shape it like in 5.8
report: in 5.4360
